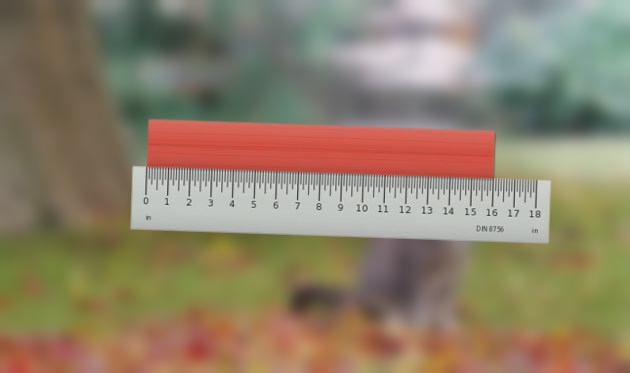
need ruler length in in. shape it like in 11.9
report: in 16
